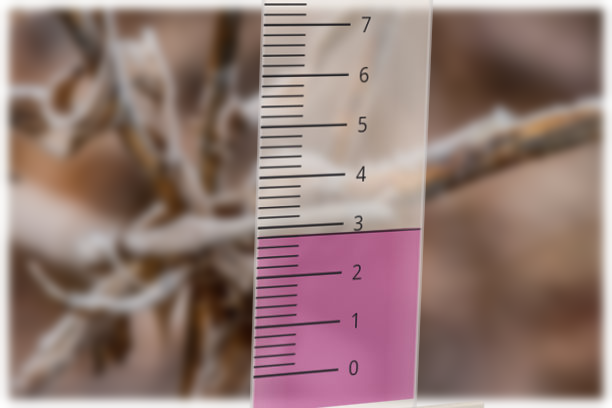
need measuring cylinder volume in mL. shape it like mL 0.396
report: mL 2.8
